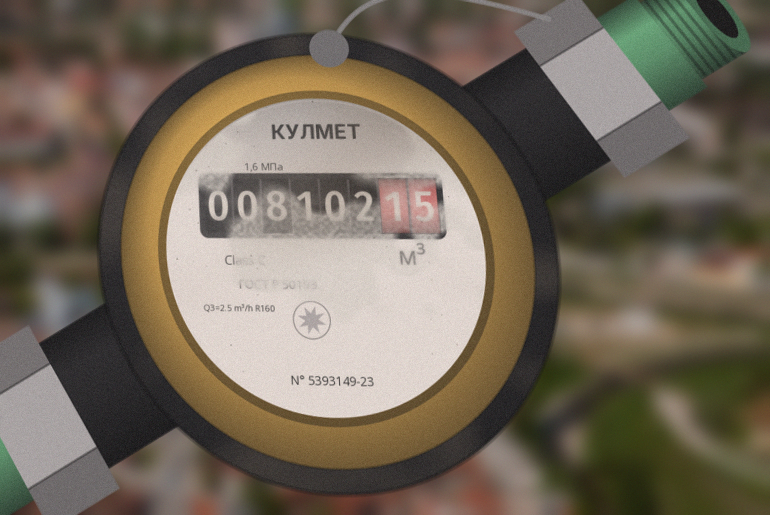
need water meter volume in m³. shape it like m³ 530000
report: m³ 8102.15
